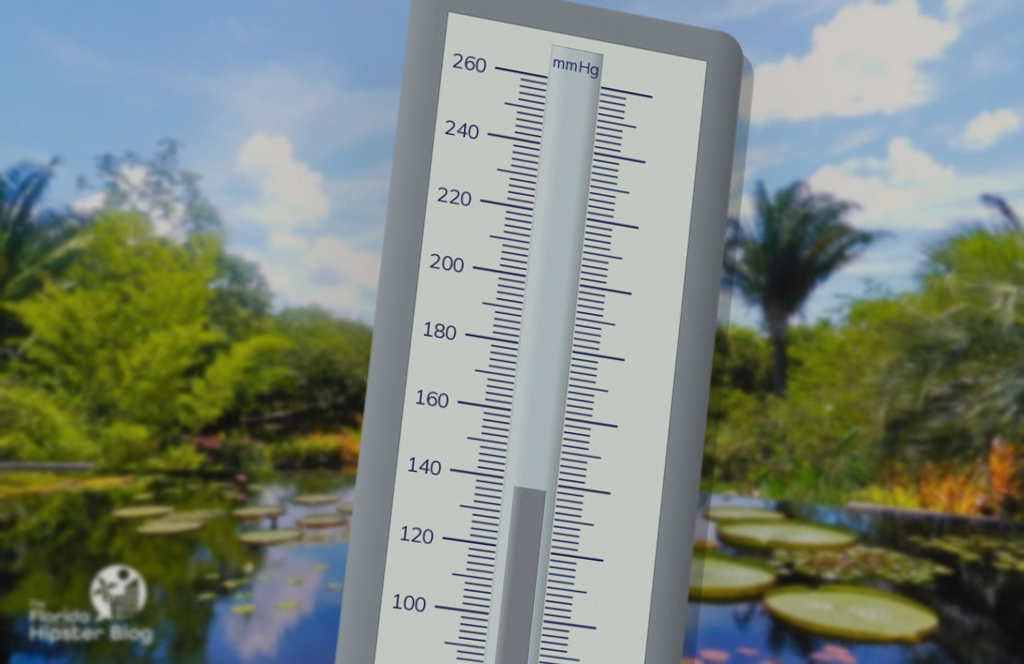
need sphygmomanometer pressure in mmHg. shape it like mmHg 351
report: mmHg 138
